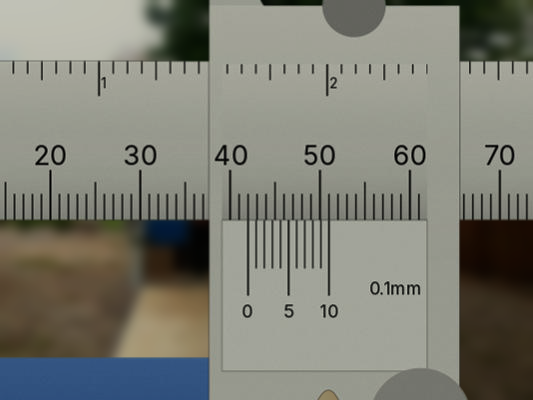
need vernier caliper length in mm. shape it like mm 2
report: mm 42.0
